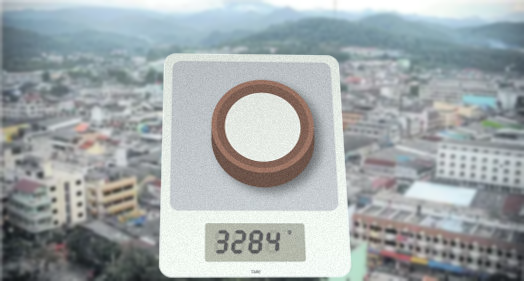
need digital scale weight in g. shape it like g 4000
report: g 3284
